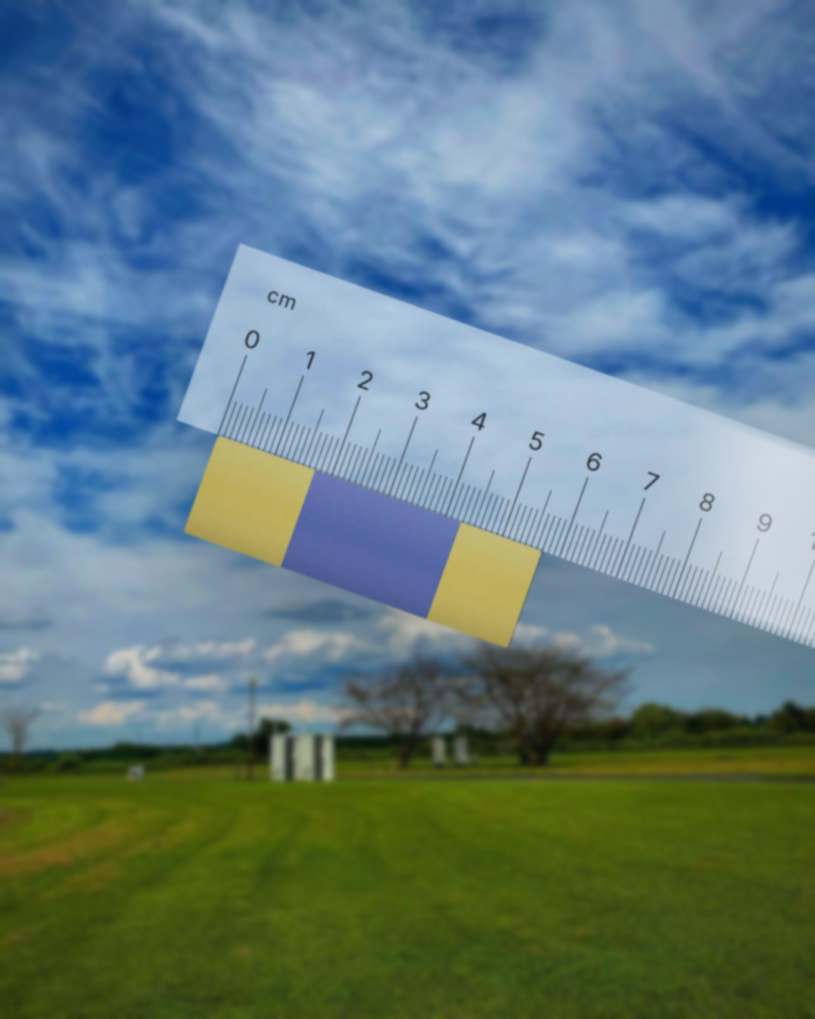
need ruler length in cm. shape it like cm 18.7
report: cm 5.7
